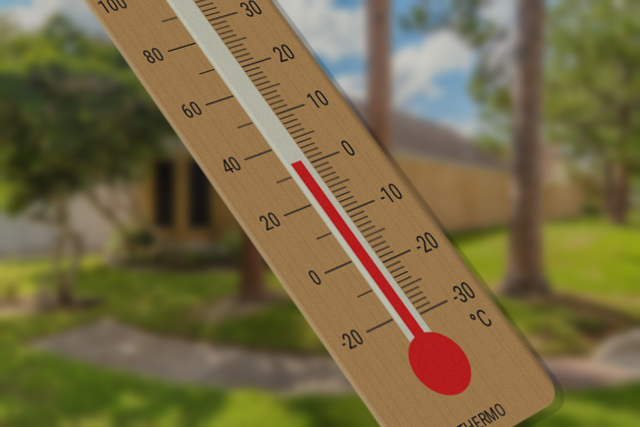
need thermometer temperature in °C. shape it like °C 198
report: °C 1
